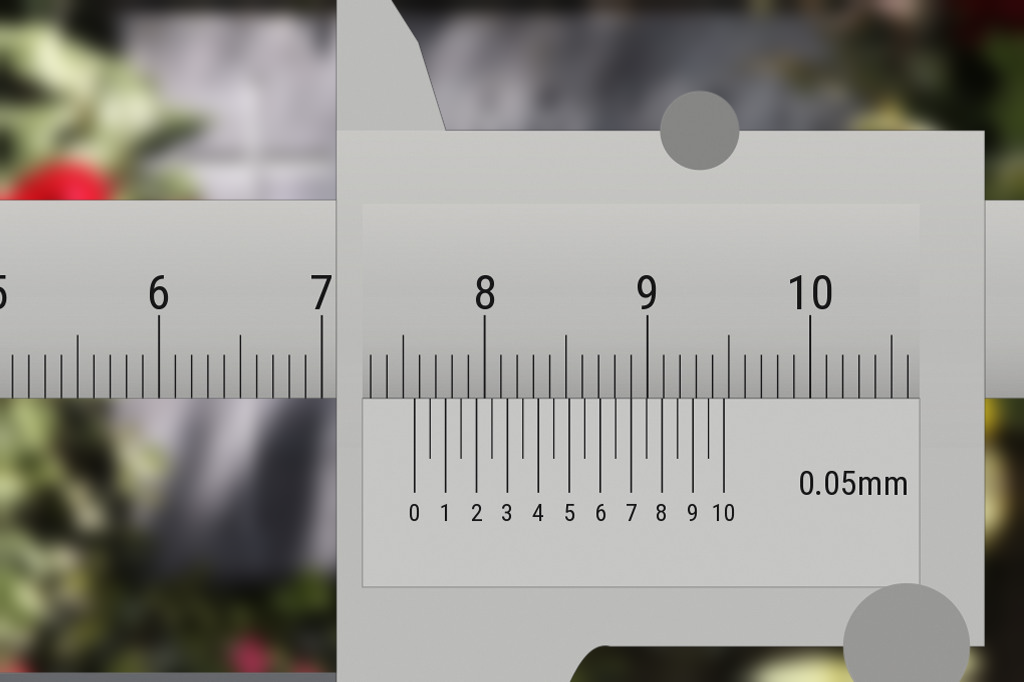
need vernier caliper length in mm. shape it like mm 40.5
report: mm 75.7
